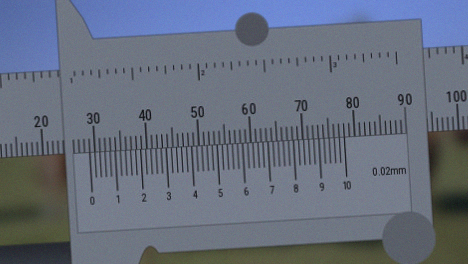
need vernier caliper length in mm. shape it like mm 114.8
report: mm 29.0
